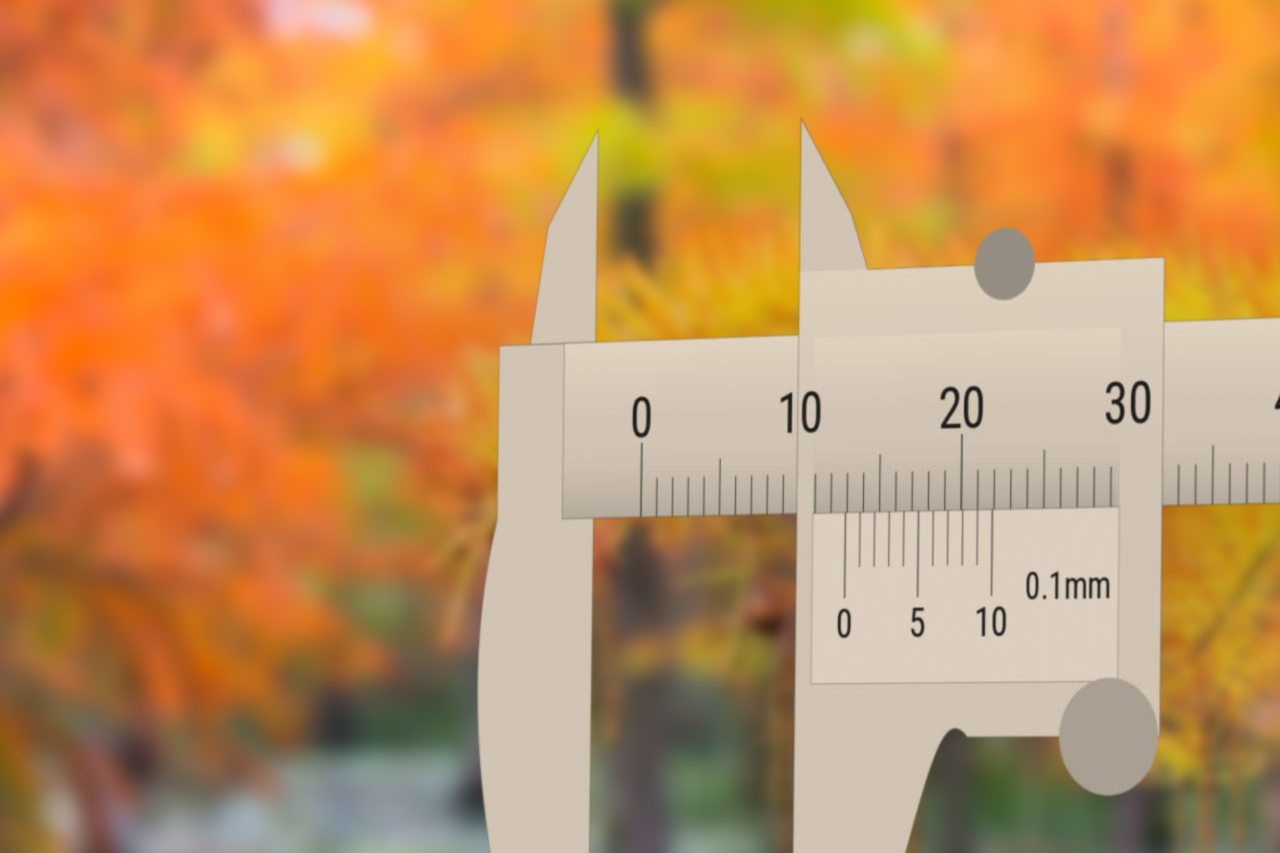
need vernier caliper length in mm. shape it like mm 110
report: mm 12.9
